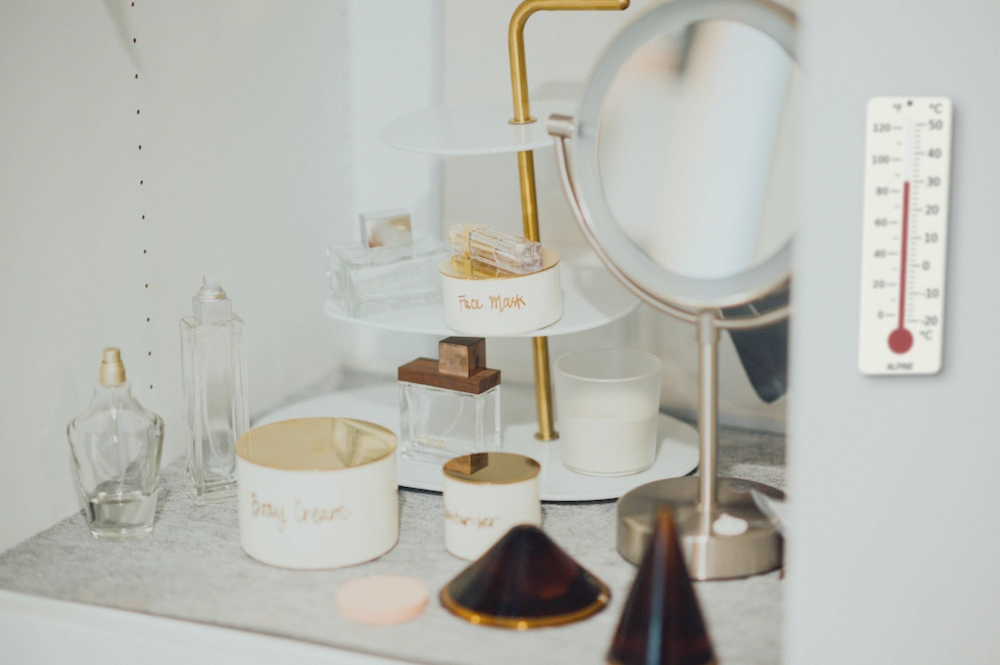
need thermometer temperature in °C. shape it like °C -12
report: °C 30
